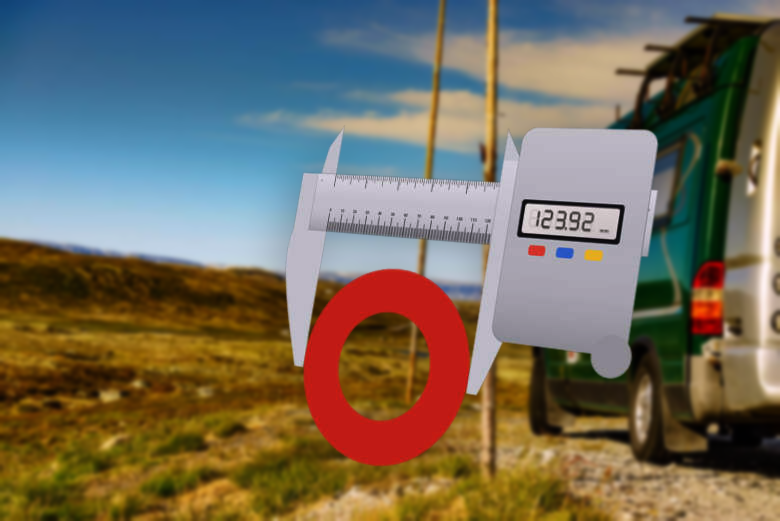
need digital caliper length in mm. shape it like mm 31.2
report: mm 123.92
